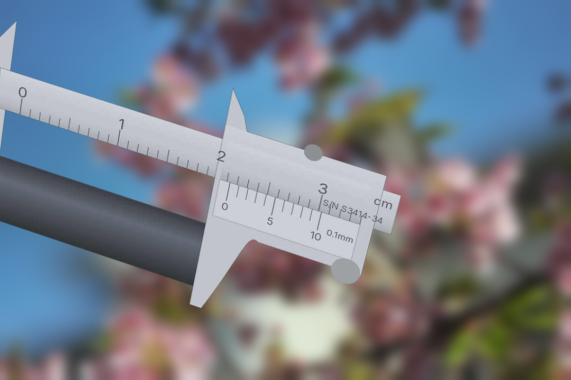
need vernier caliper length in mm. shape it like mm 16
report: mm 21.3
